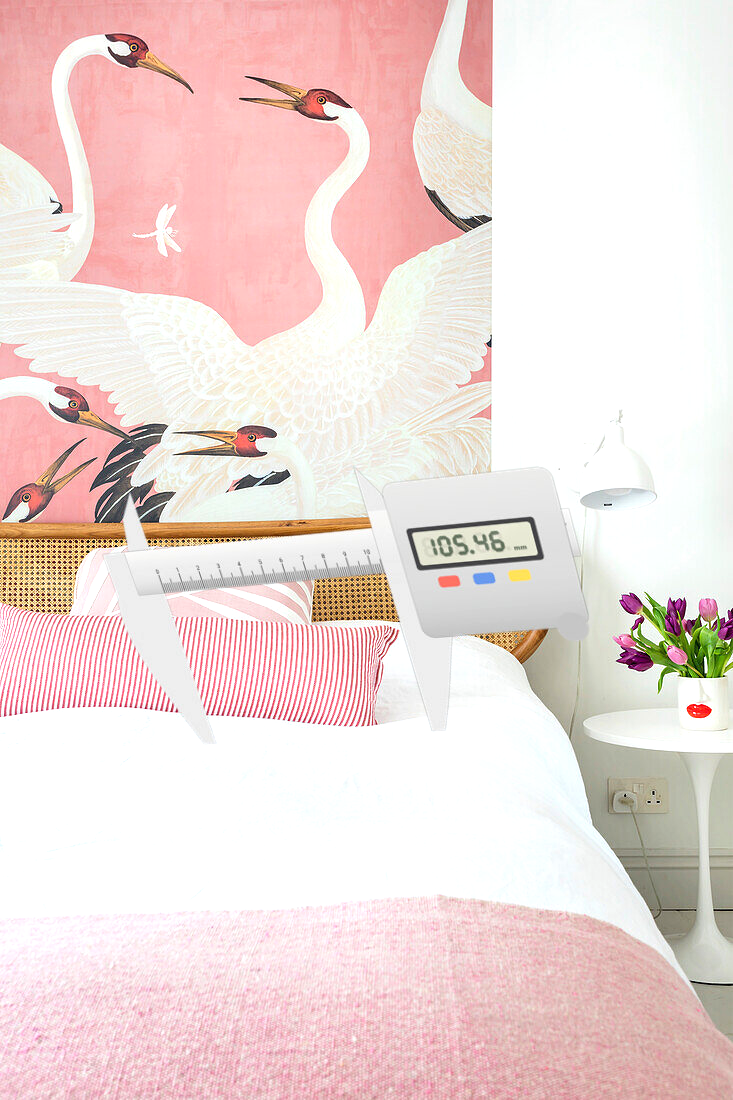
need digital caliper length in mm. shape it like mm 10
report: mm 105.46
